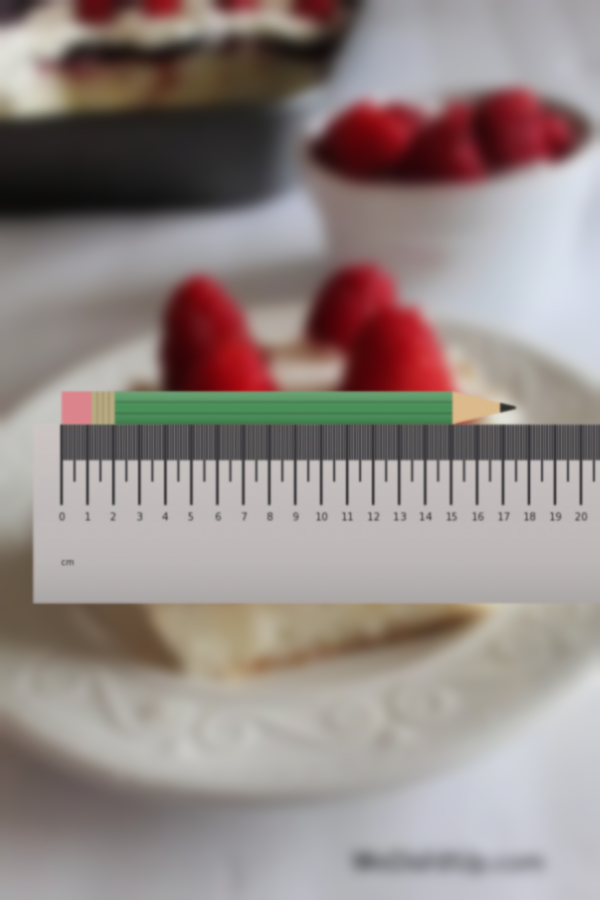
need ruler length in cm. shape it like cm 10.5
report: cm 17.5
